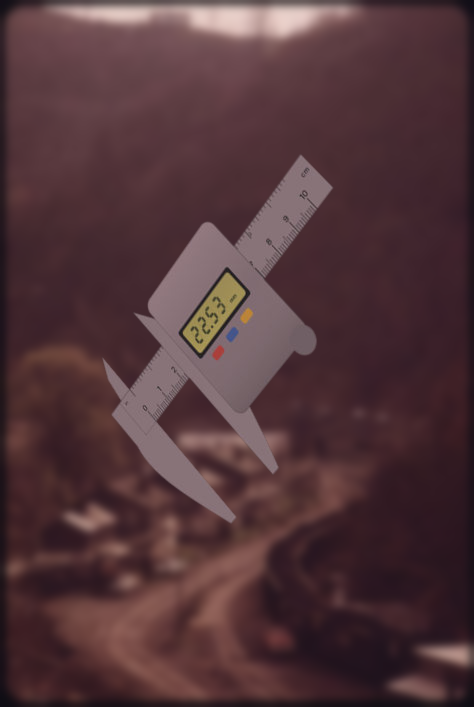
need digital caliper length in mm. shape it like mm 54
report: mm 22.53
